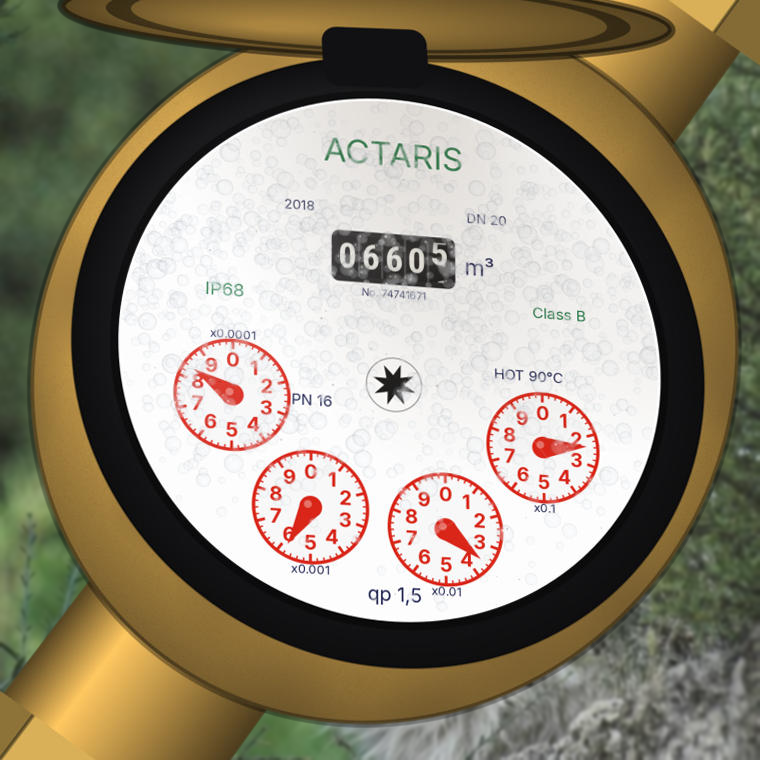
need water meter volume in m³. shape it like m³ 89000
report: m³ 6605.2358
